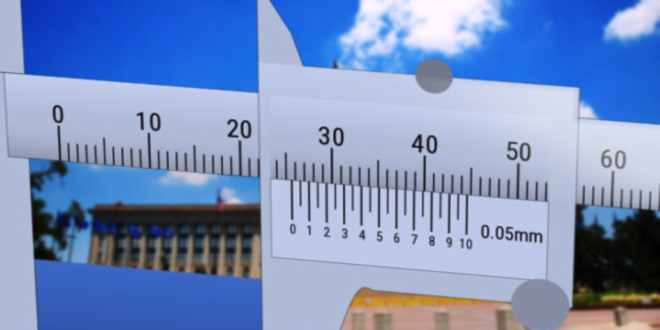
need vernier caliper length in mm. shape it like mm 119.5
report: mm 25.6
